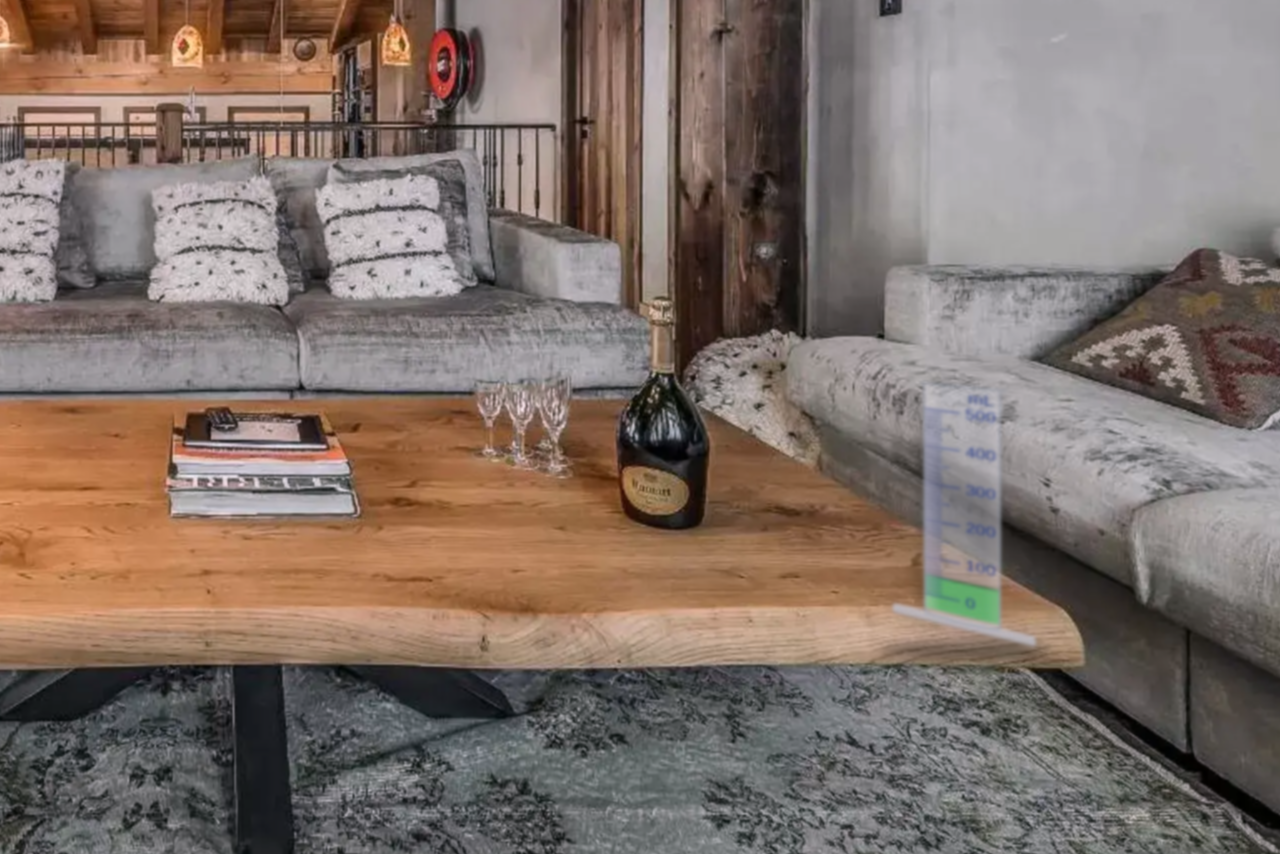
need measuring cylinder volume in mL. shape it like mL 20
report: mL 50
